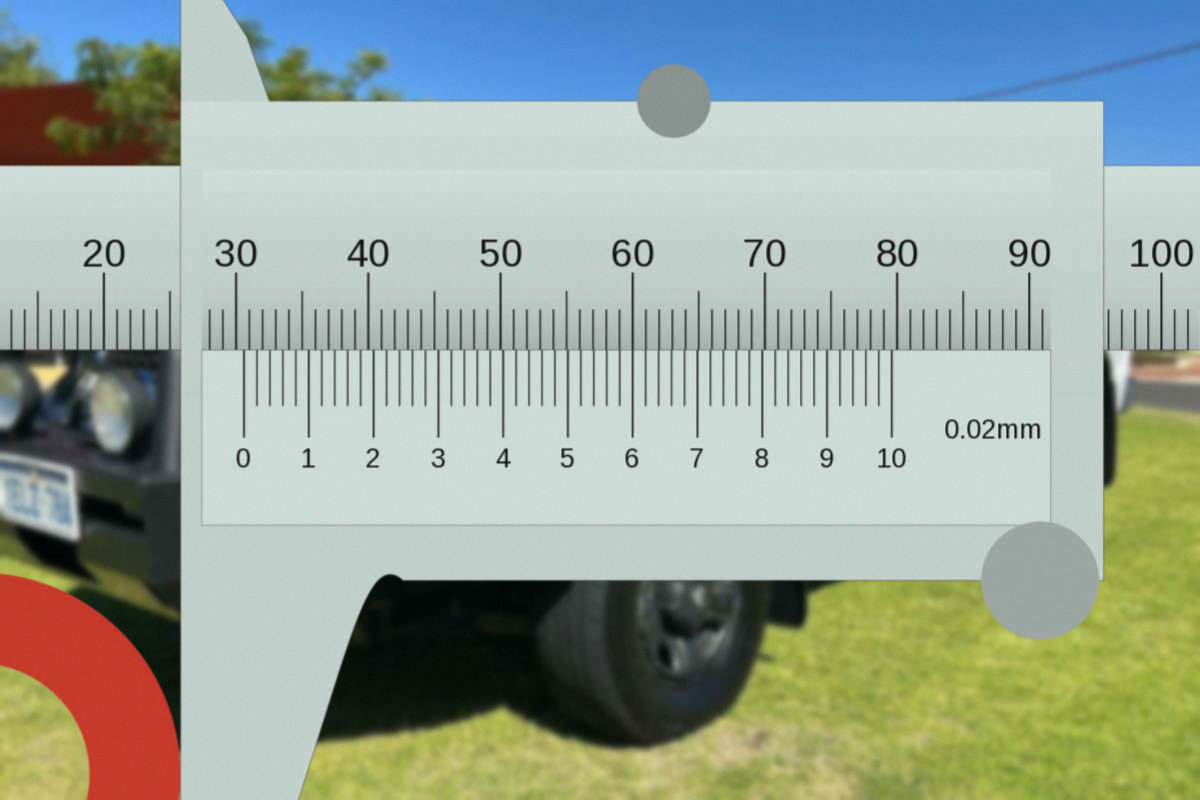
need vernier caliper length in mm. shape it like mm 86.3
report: mm 30.6
